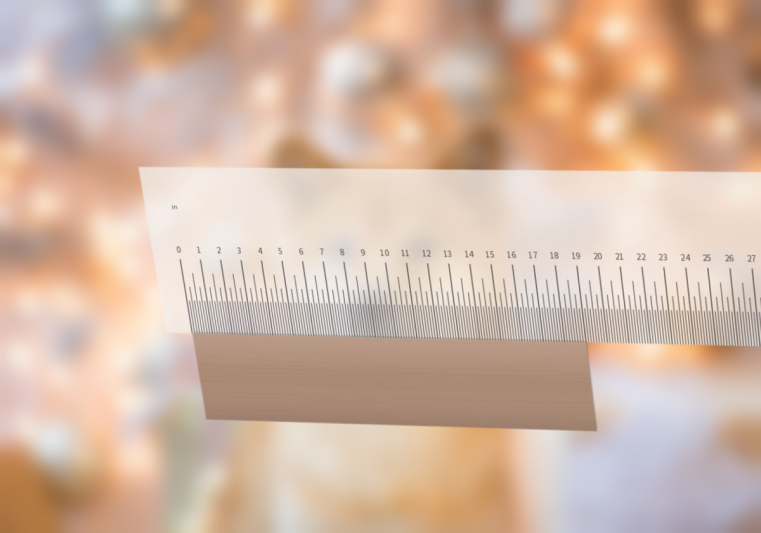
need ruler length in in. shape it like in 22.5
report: in 19
